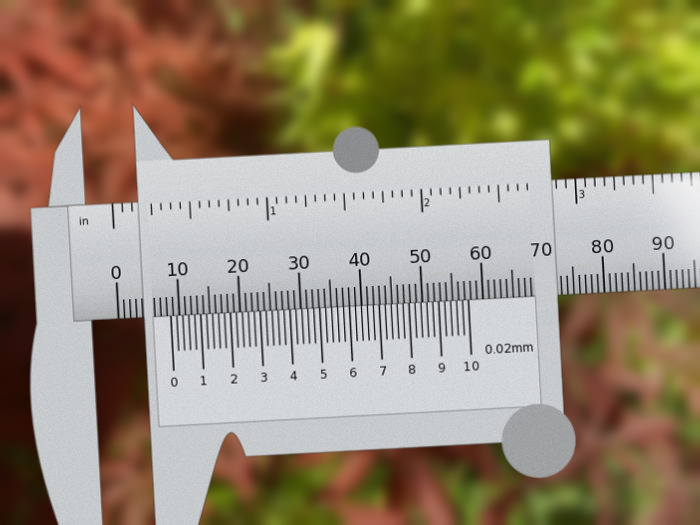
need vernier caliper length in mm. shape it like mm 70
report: mm 8.6
